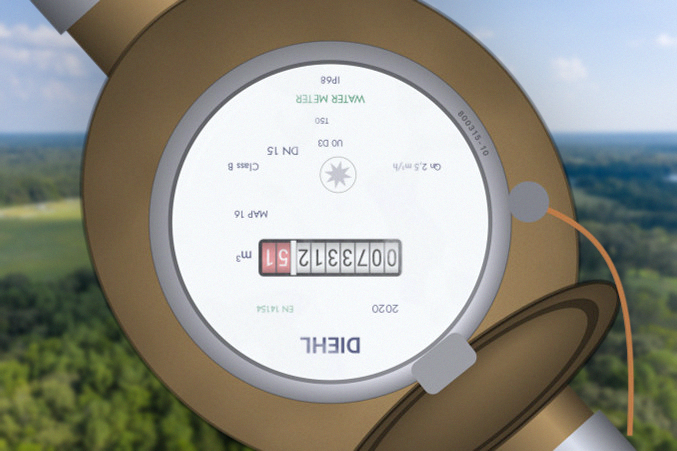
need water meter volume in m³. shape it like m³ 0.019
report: m³ 73312.51
